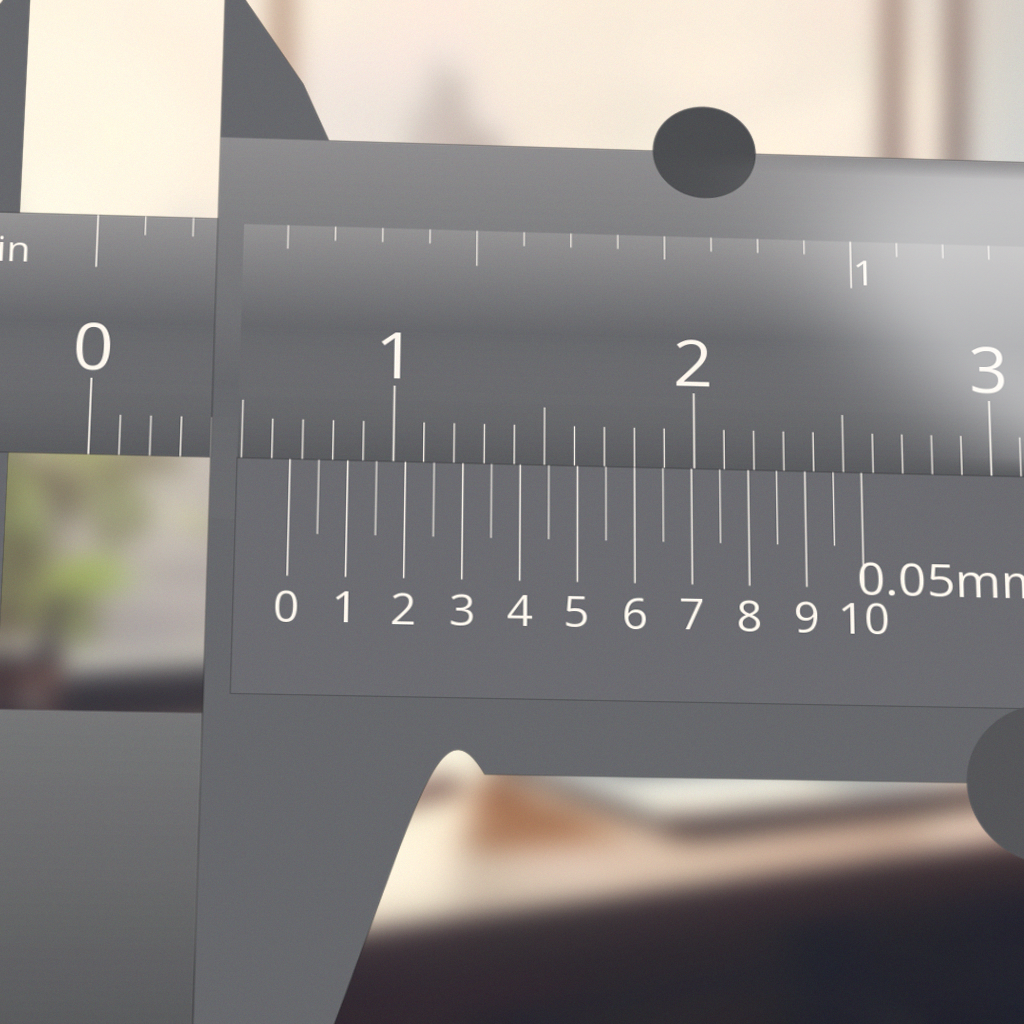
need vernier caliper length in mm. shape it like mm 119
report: mm 6.60
